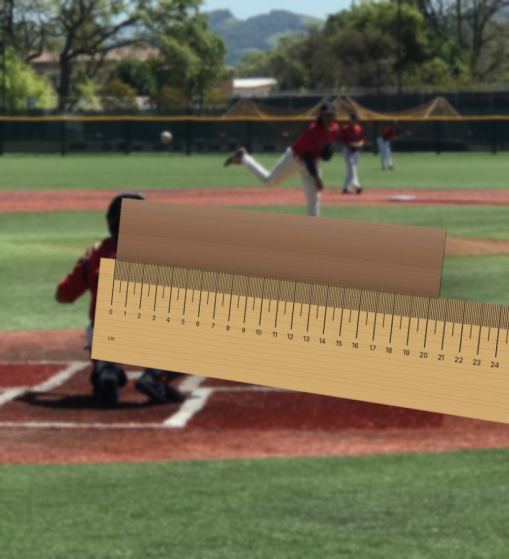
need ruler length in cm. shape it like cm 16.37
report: cm 20.5
